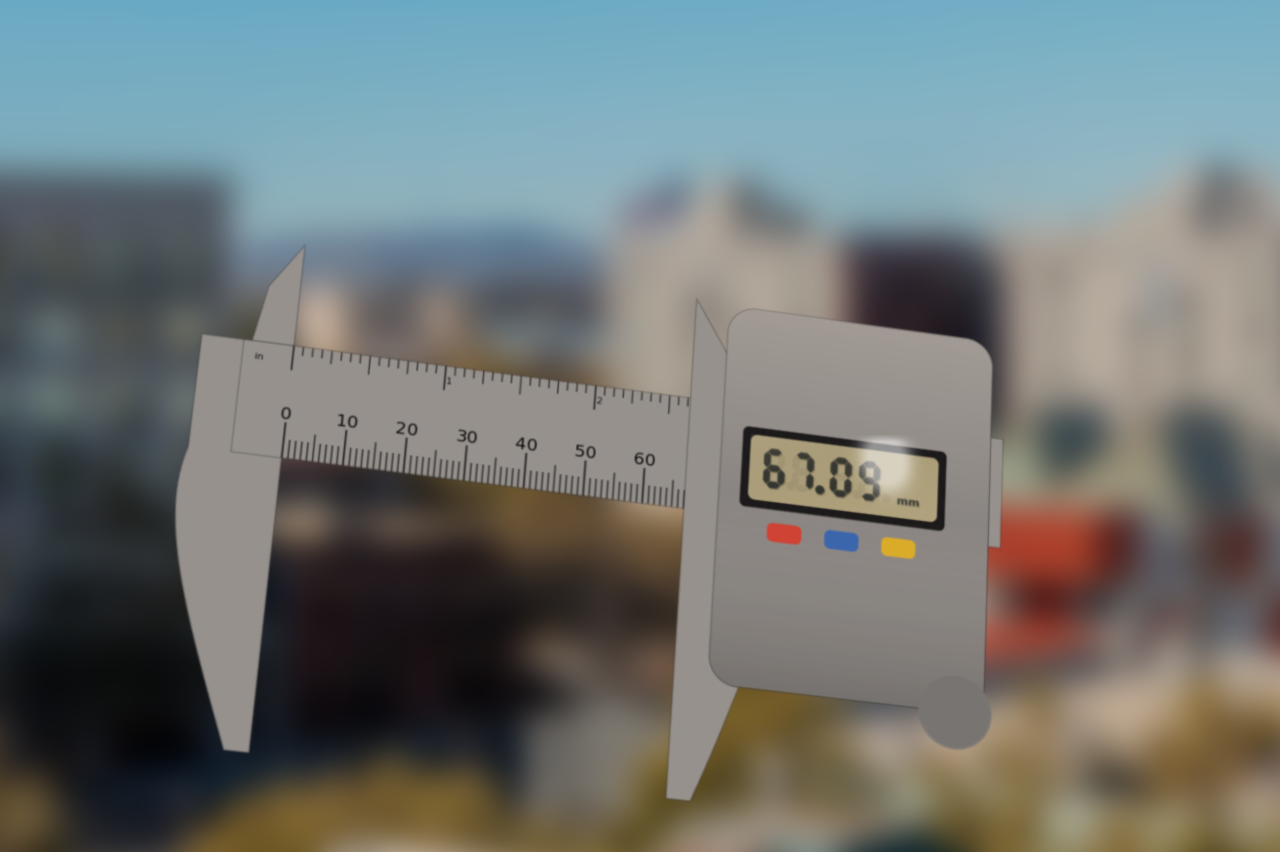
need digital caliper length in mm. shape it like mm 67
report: mm 67.09
